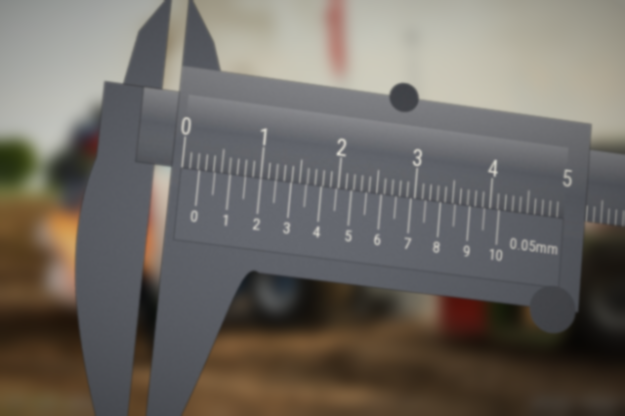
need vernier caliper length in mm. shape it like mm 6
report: mm 2.2
